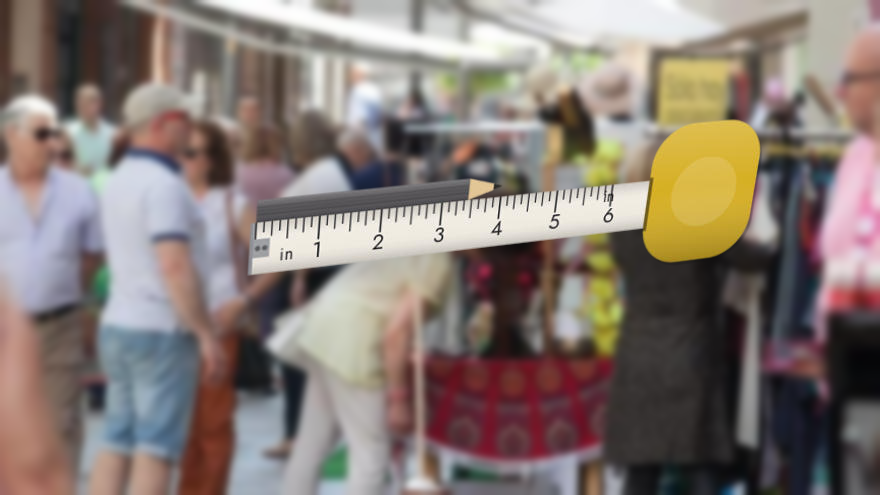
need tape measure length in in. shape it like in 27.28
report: in 4
